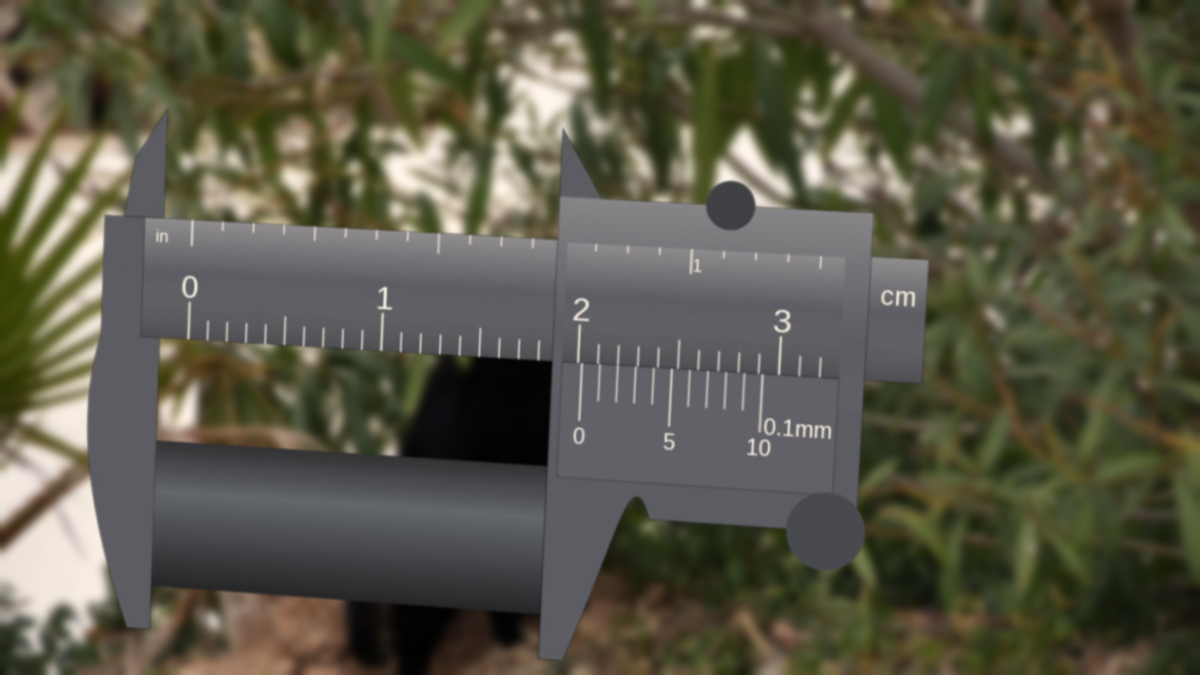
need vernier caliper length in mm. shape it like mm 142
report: mm 20.2
